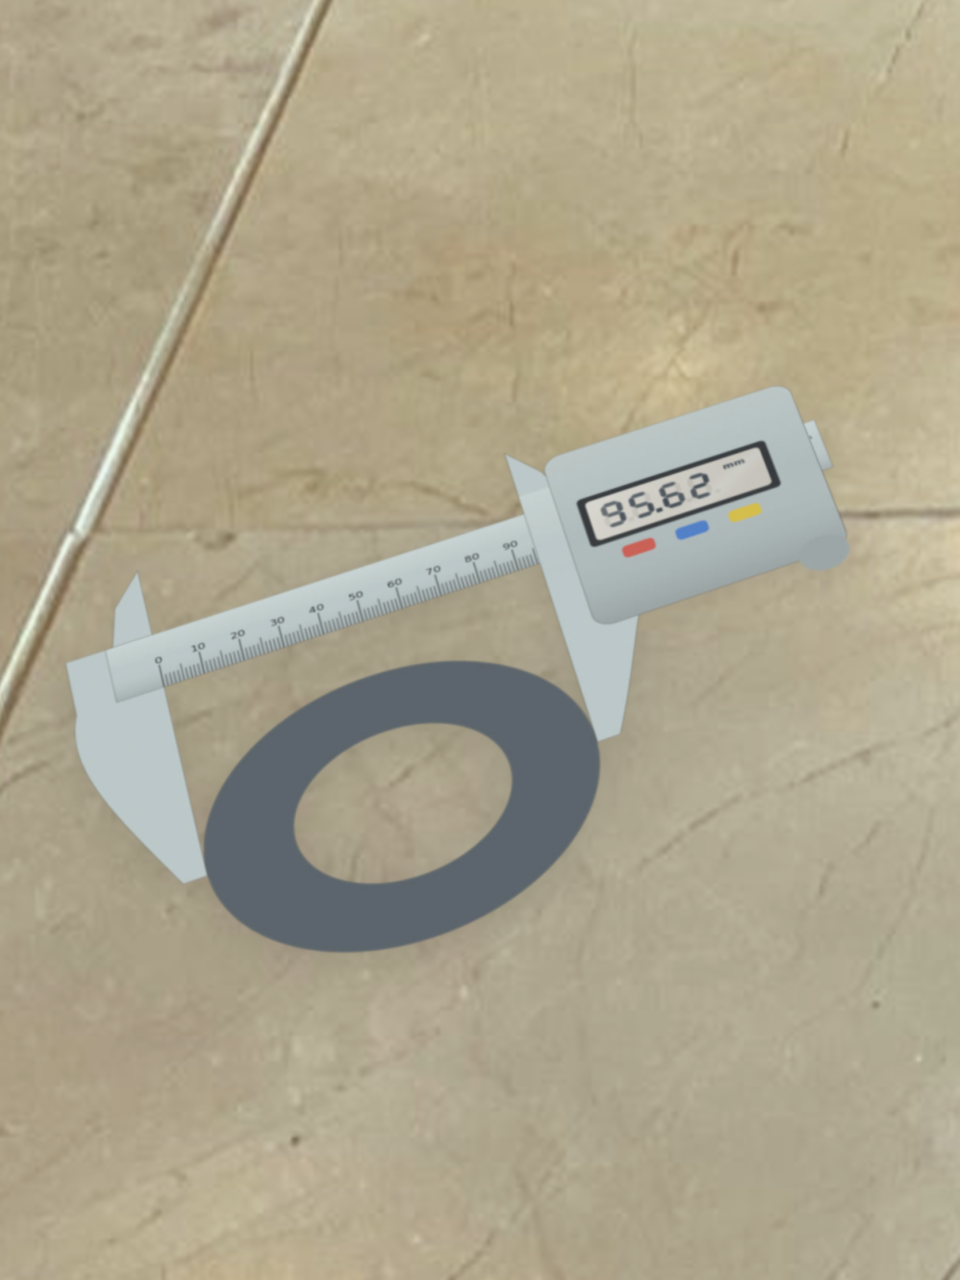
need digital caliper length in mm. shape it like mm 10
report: mm 95.62
